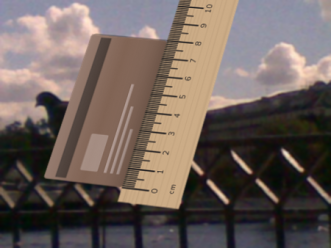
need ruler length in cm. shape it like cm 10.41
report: cm 8
